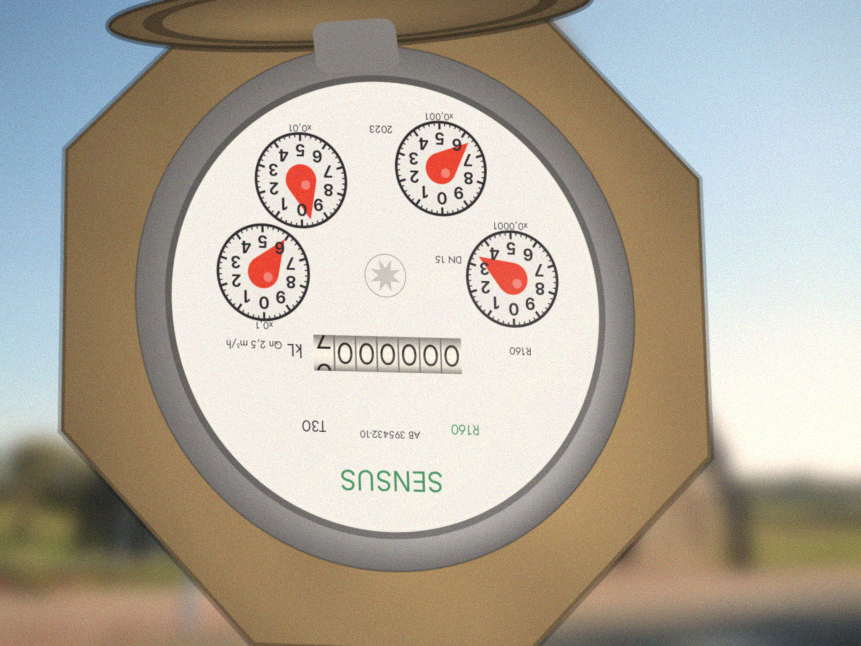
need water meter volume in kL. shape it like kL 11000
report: kL 6.5963
